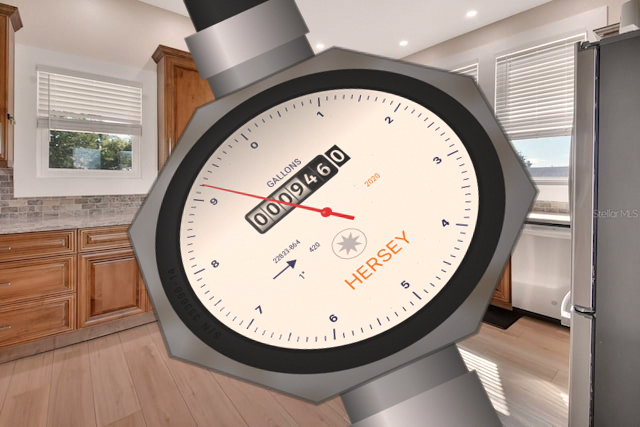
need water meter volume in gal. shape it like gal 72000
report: gal 9459.2
